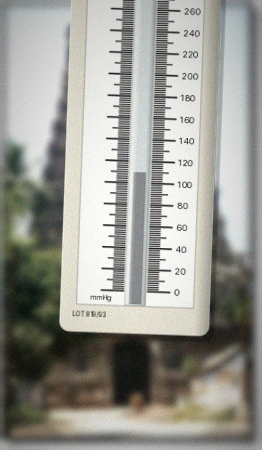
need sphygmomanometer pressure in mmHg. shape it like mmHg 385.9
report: mmHg 110
